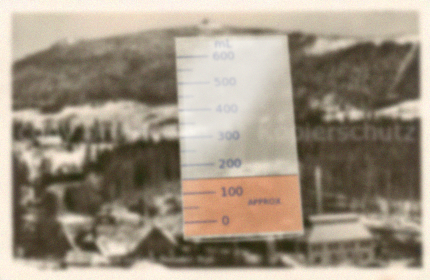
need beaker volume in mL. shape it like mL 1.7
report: mL 150
